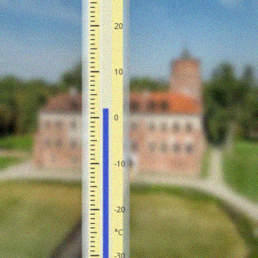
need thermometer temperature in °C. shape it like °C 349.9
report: °C 2
